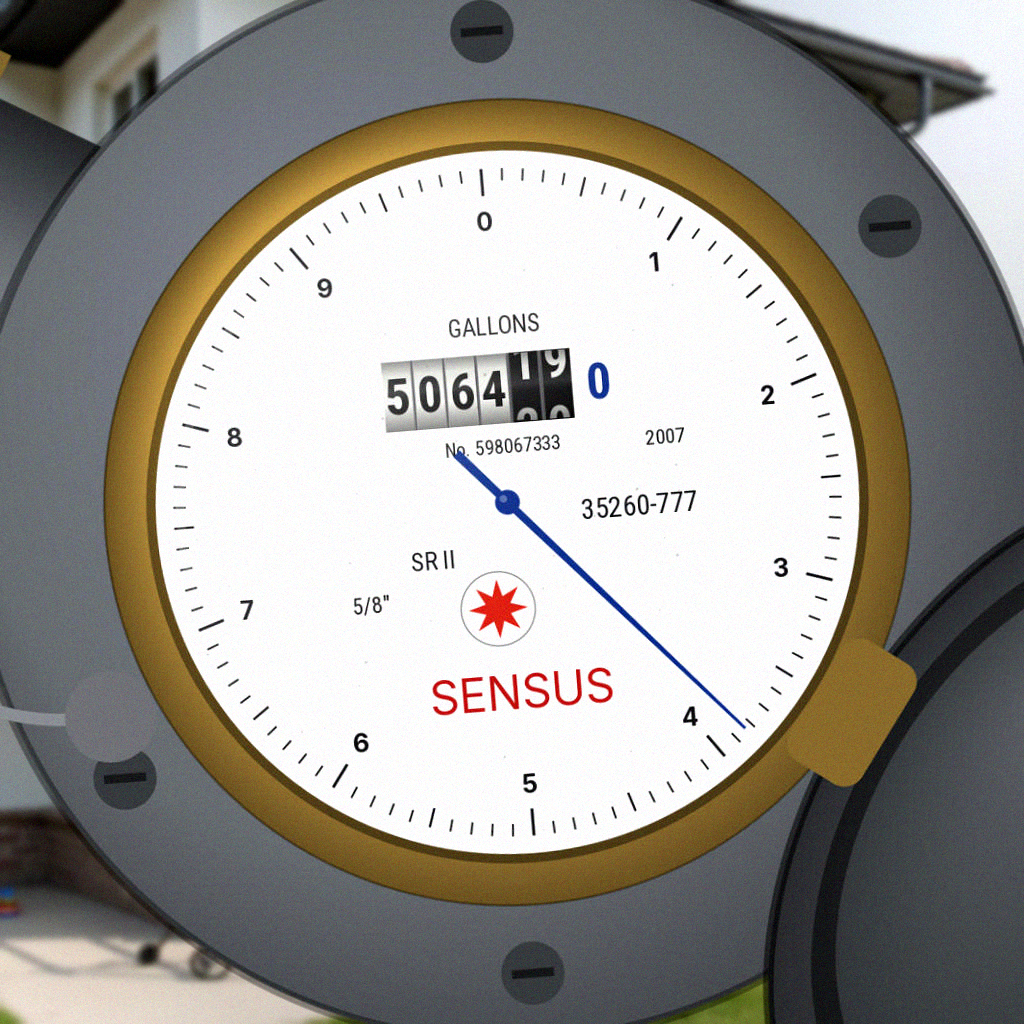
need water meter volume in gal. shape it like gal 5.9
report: gal 5064193.8
